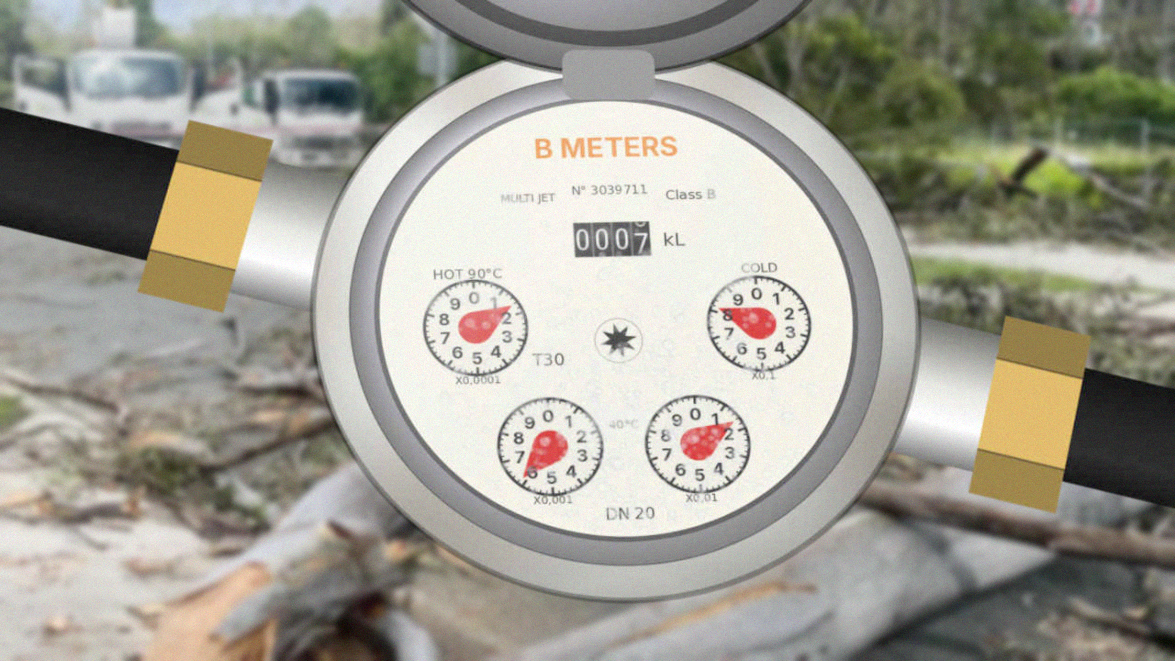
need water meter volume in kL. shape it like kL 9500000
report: kL 6.8161
